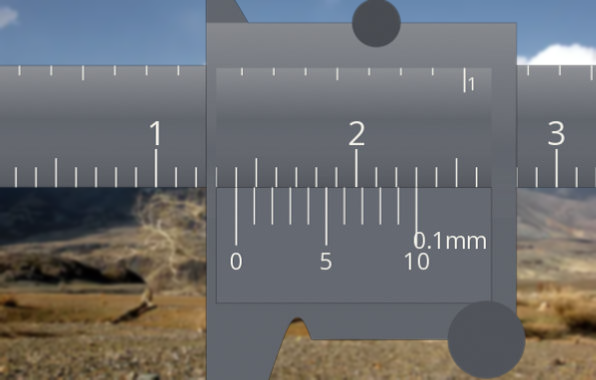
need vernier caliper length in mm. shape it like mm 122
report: mm 14.0
